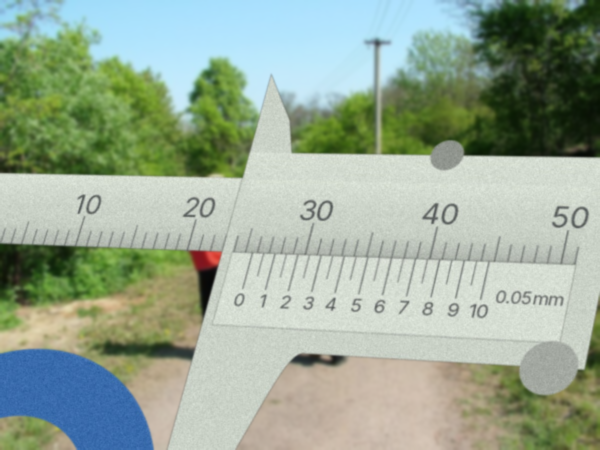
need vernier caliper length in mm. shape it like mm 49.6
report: mm 25.6
